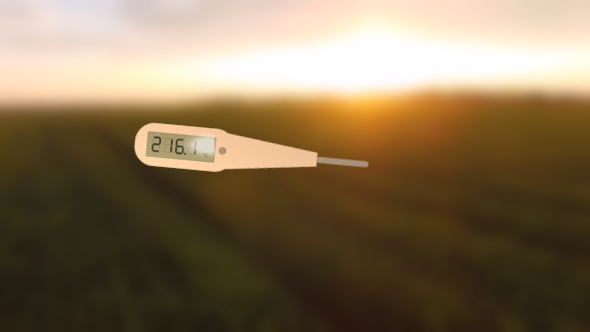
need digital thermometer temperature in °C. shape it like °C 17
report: °C 216.1
